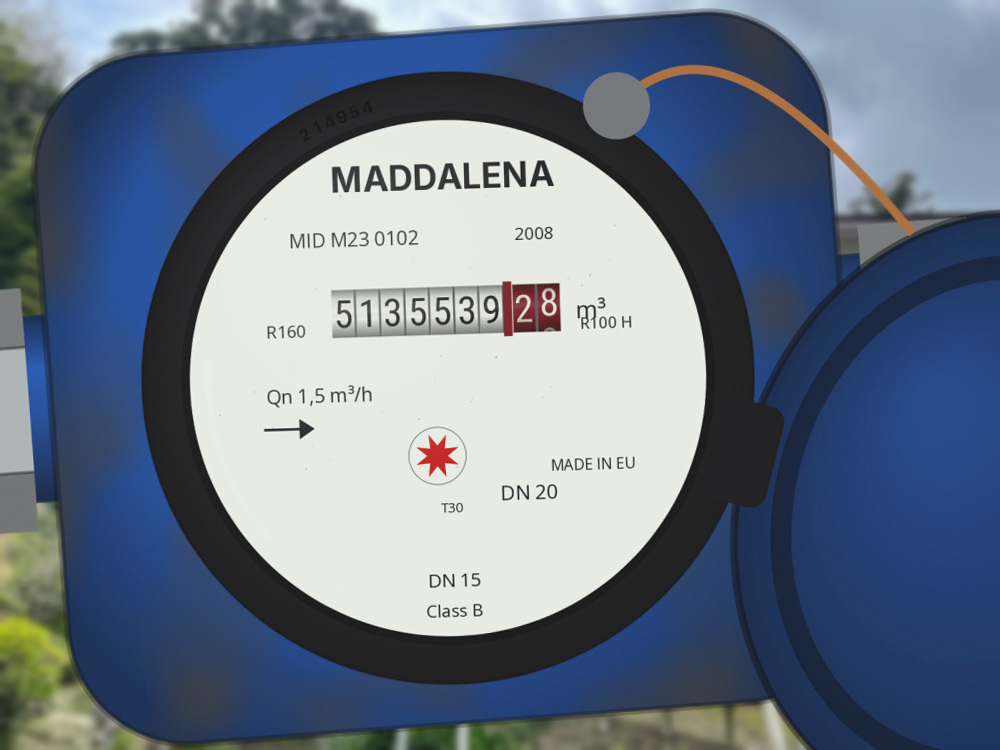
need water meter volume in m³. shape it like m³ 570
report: m³ 5135539.28
